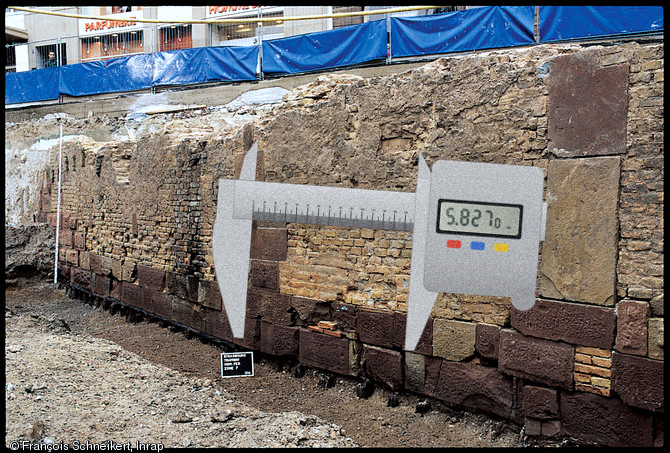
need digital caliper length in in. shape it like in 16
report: in 5.8270
